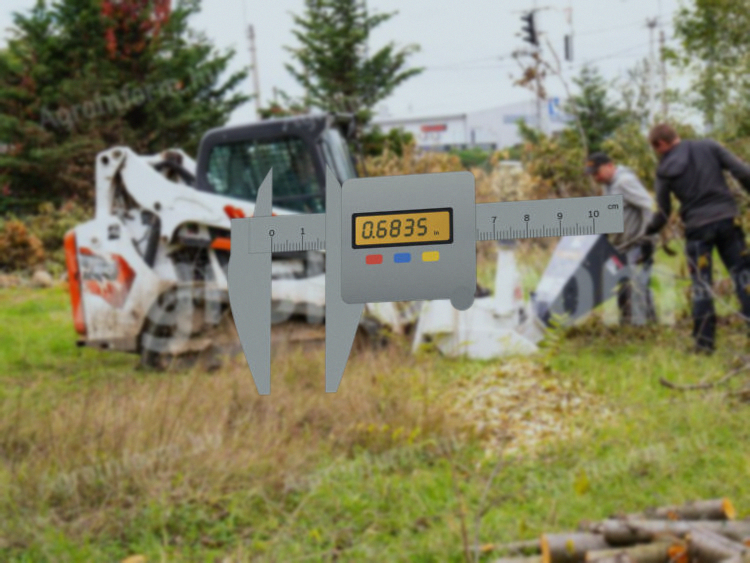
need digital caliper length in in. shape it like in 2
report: in 0.6835
